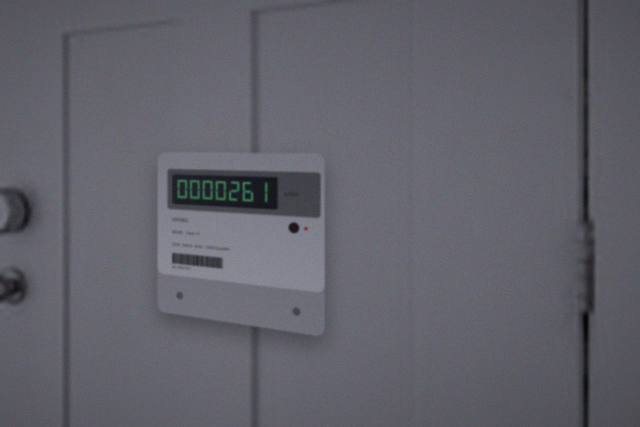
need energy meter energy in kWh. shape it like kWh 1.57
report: kWh 261
